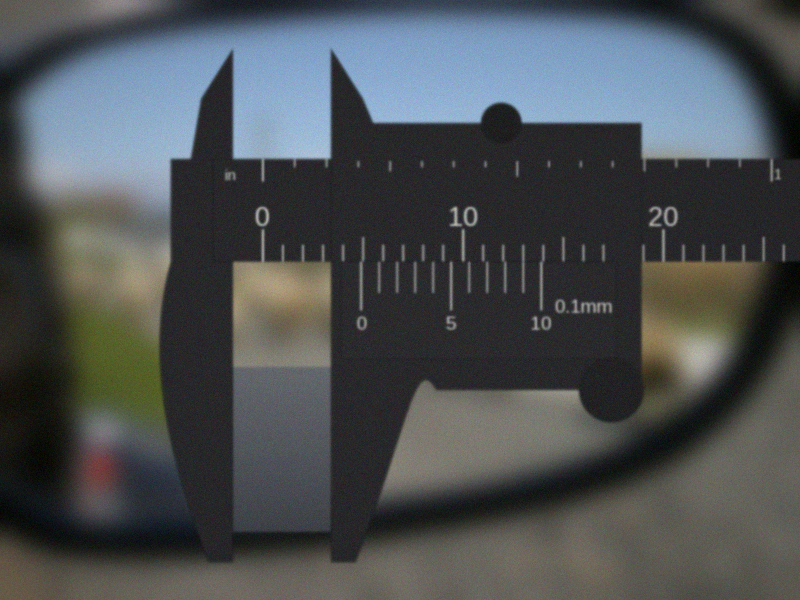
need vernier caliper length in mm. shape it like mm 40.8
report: mm 4.9
